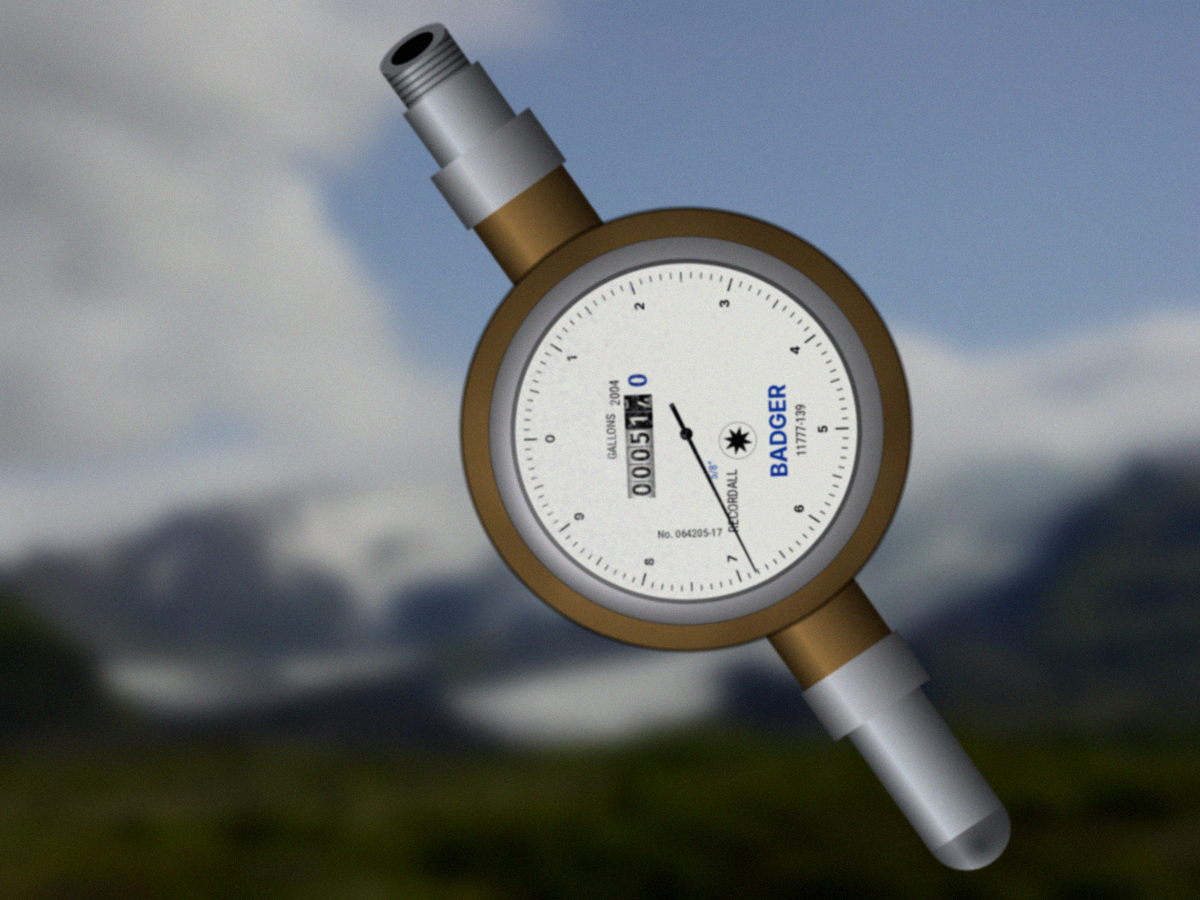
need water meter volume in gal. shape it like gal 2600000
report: gal 5136.8
